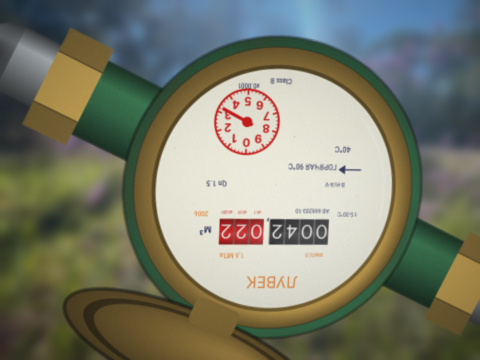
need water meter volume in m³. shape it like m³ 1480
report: m³ 42.0223
